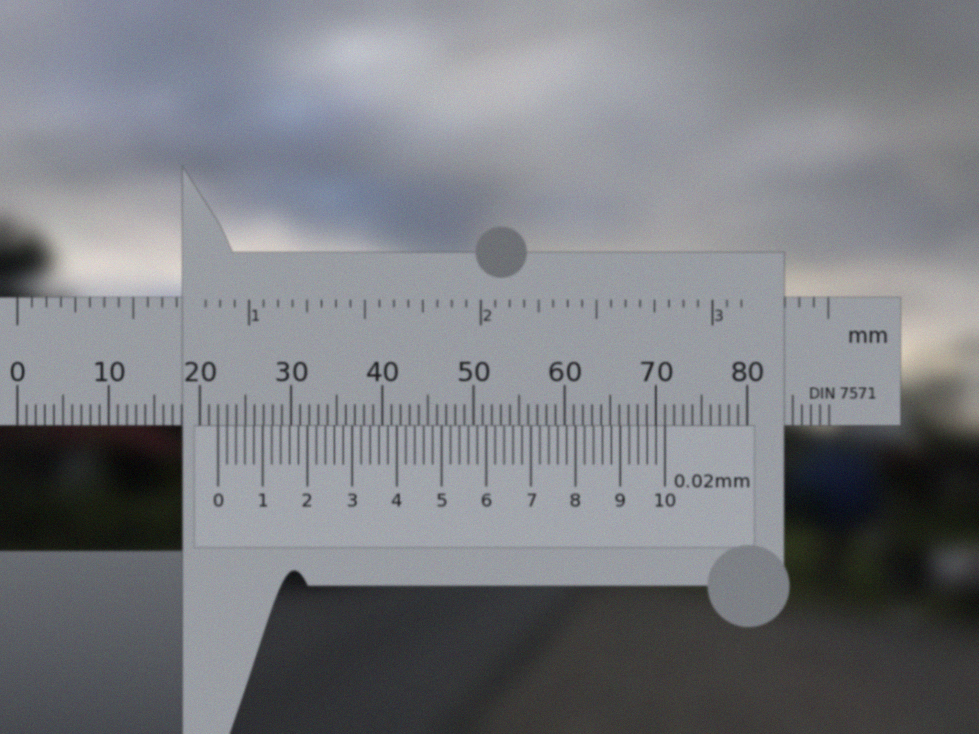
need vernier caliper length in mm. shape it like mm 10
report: mm 22.0
